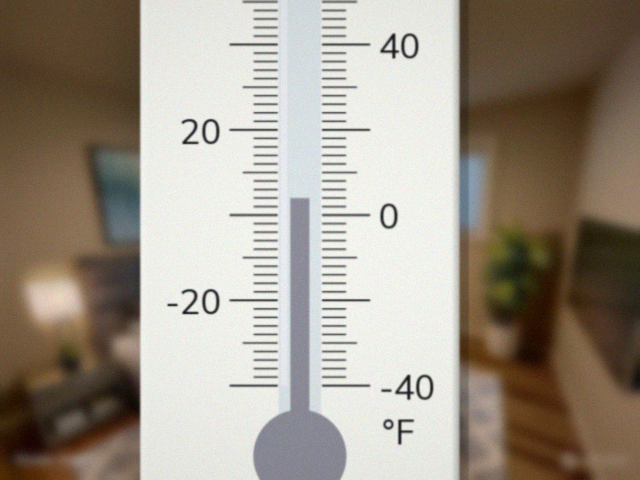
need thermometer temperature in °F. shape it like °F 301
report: °F 4
